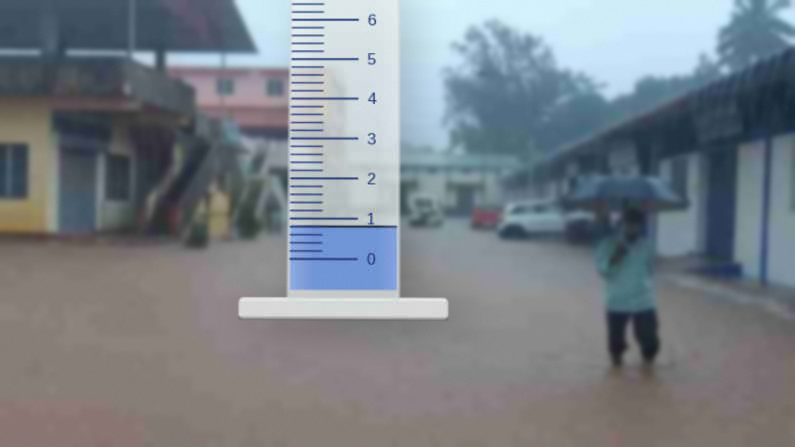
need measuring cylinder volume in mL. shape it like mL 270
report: mL 0.8
